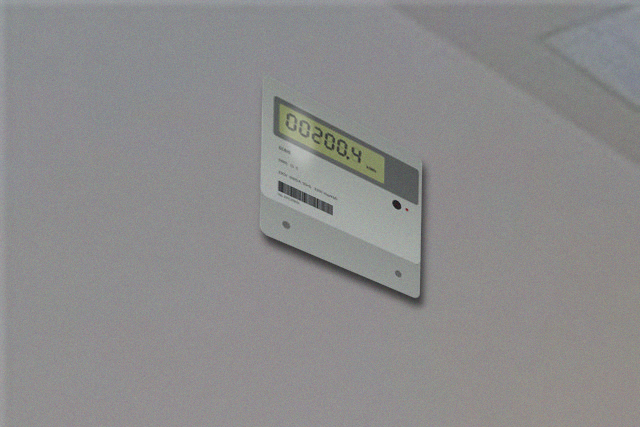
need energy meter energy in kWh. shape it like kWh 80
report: kWh 200.4
